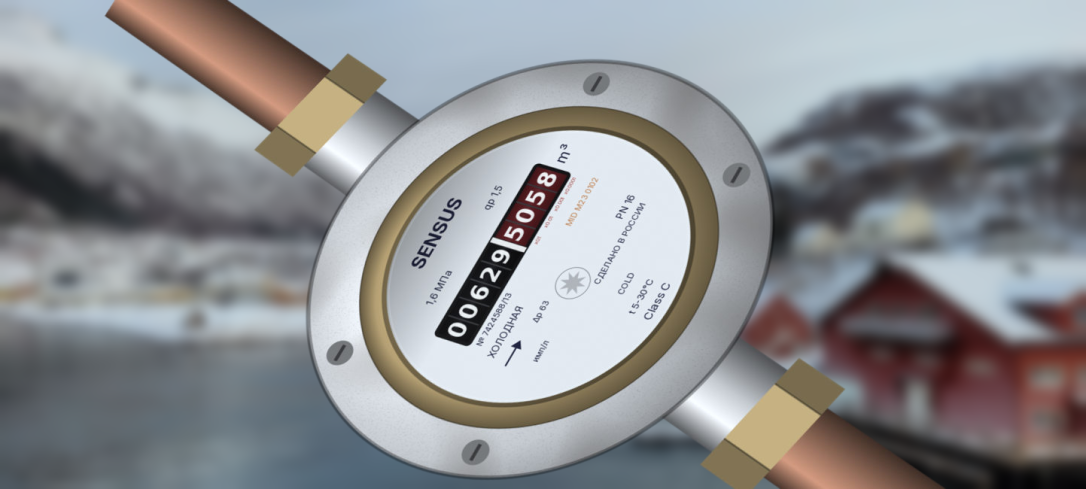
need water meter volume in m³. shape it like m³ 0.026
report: m³ 629.5058
